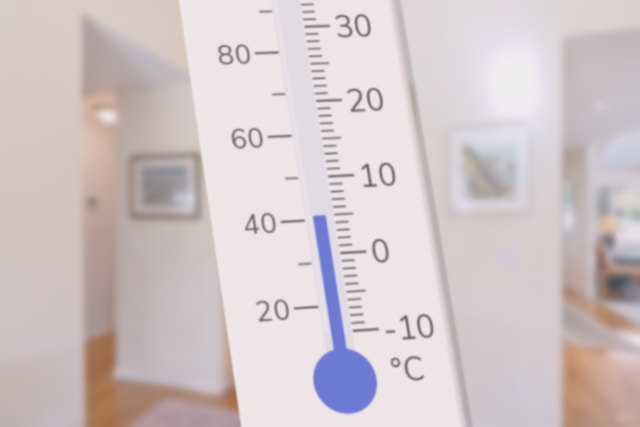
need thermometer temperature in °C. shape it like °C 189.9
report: °C 5
